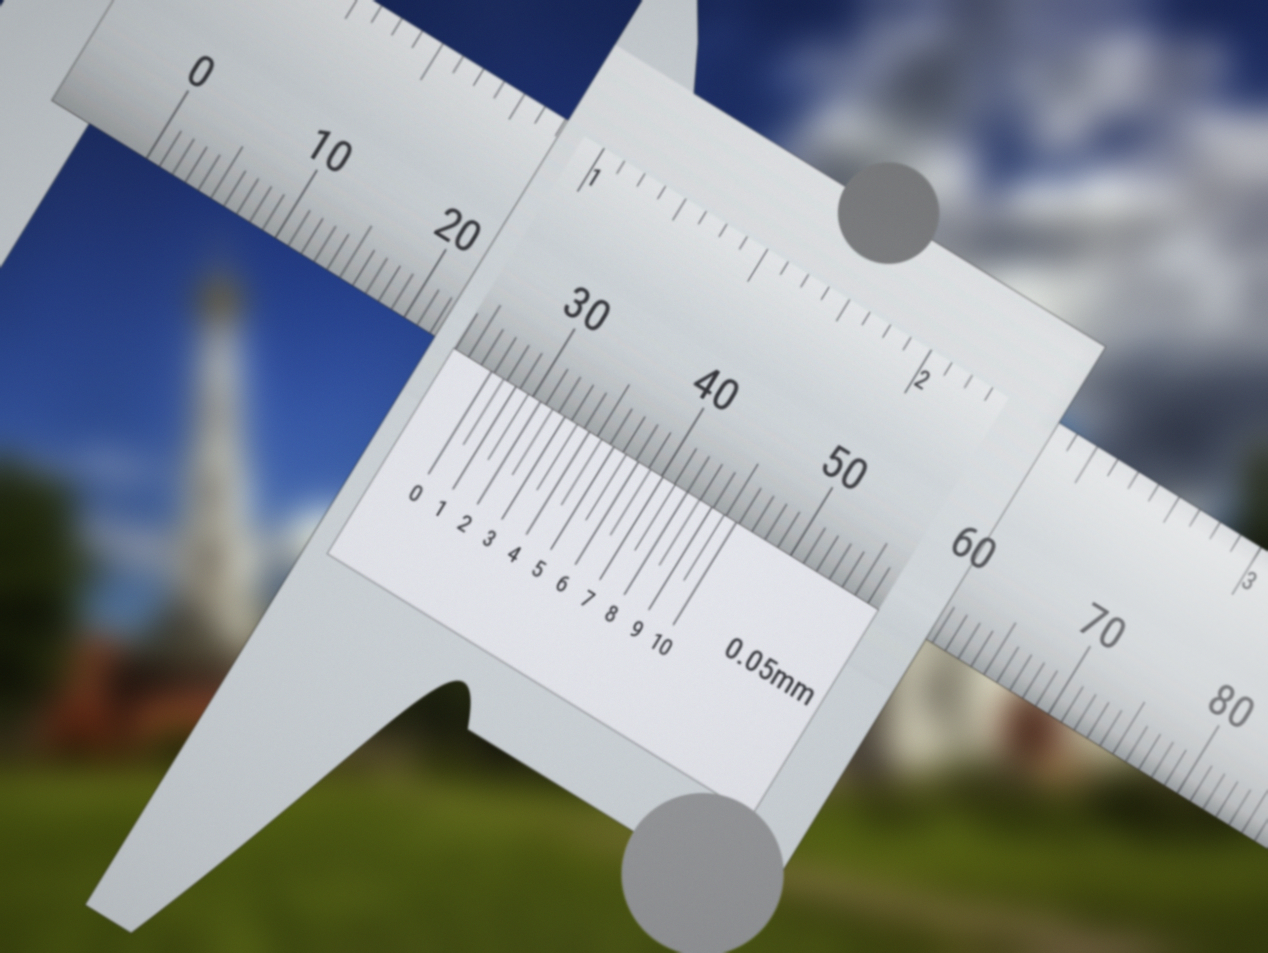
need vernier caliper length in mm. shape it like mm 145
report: mm 26.8
